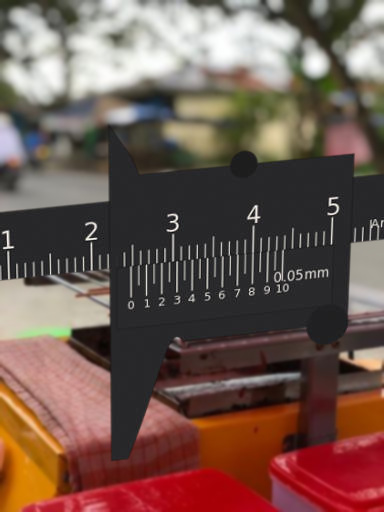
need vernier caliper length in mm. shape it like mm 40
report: mm 24.8
